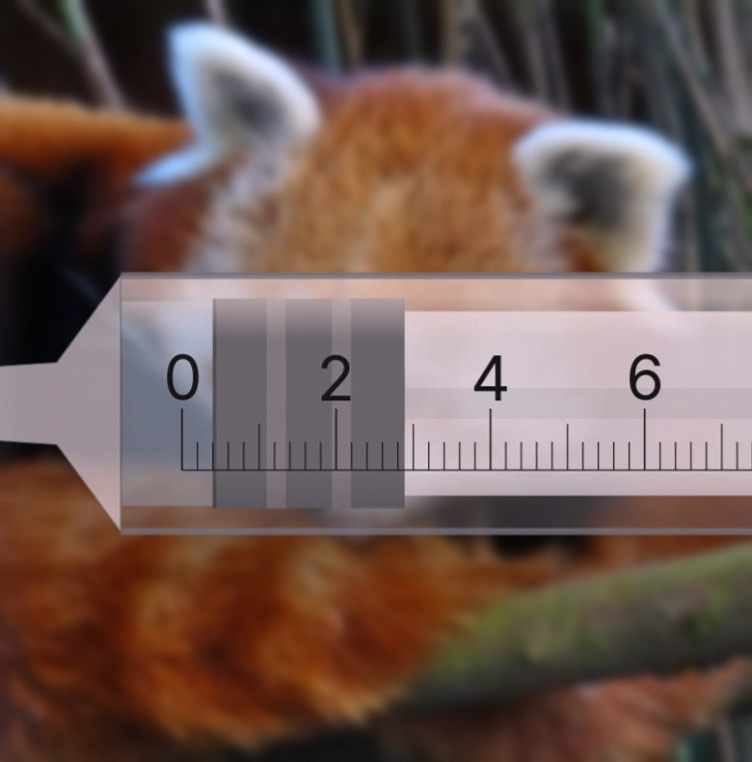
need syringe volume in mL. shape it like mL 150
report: mL 0.4
